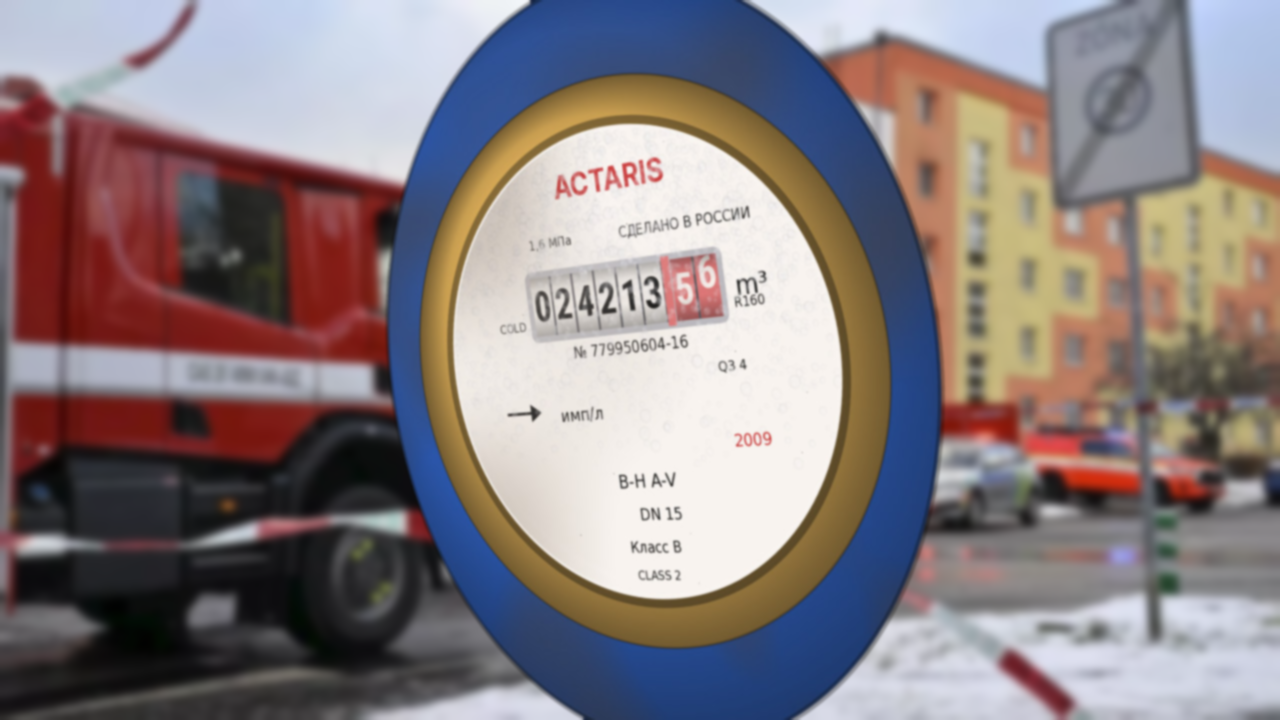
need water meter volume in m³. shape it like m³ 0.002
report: m³ 24213.56
